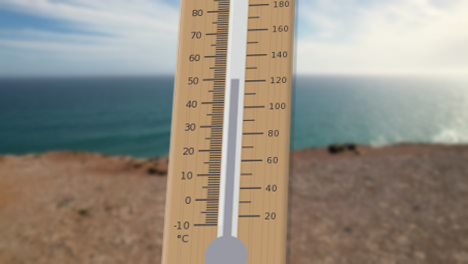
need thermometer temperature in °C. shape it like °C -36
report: °C 50
